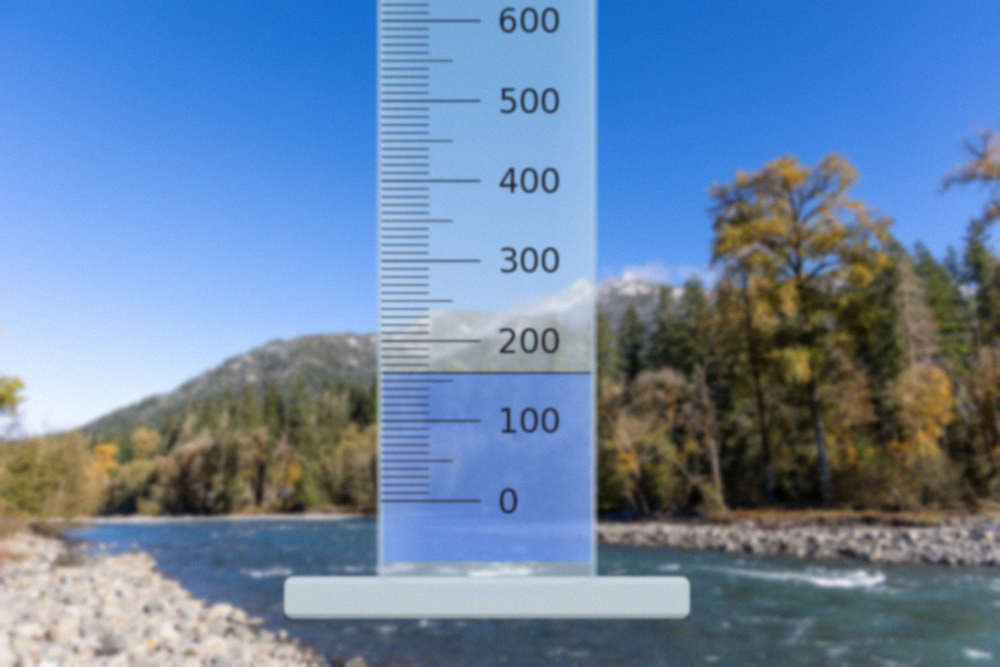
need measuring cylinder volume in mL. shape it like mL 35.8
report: mL 160
